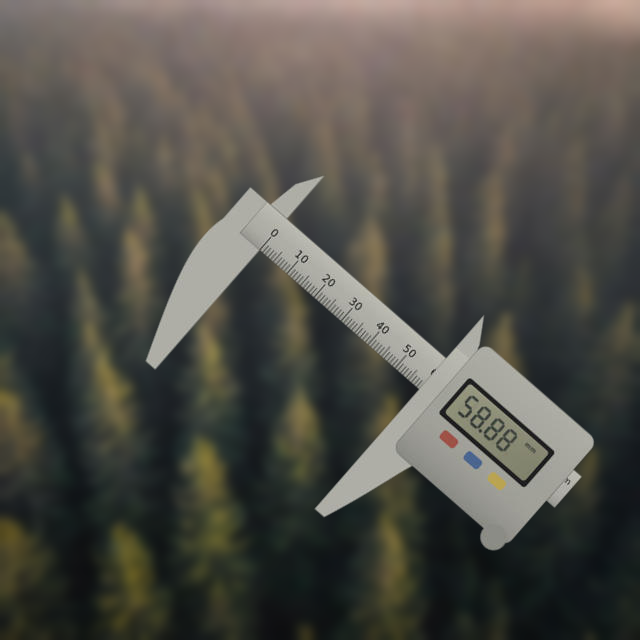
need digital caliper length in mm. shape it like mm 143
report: mm 58.88
